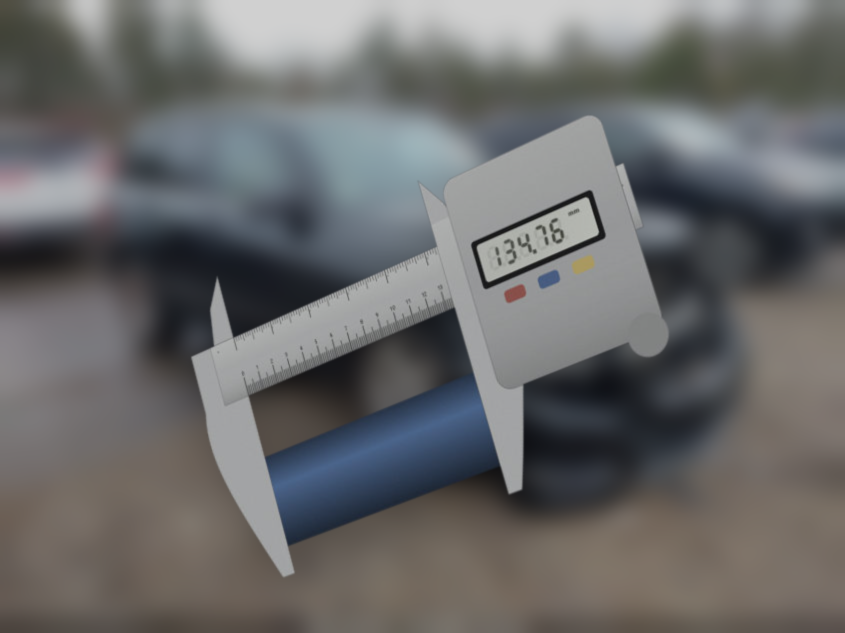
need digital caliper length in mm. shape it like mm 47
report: mm 134.76
